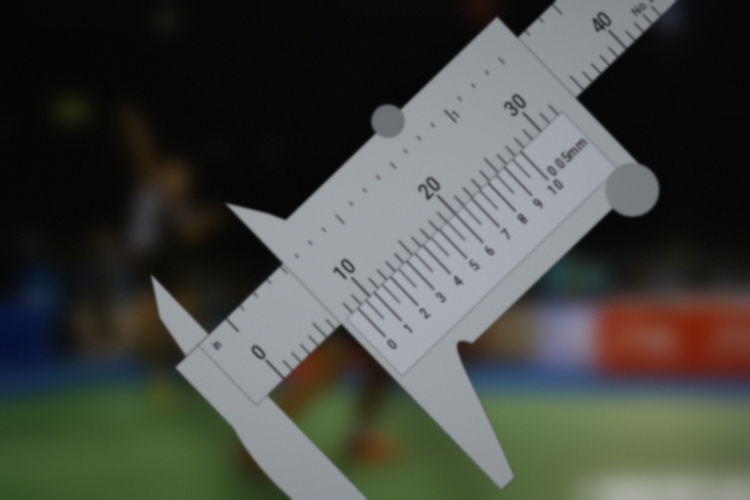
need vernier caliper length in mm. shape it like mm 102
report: mm 8.6
